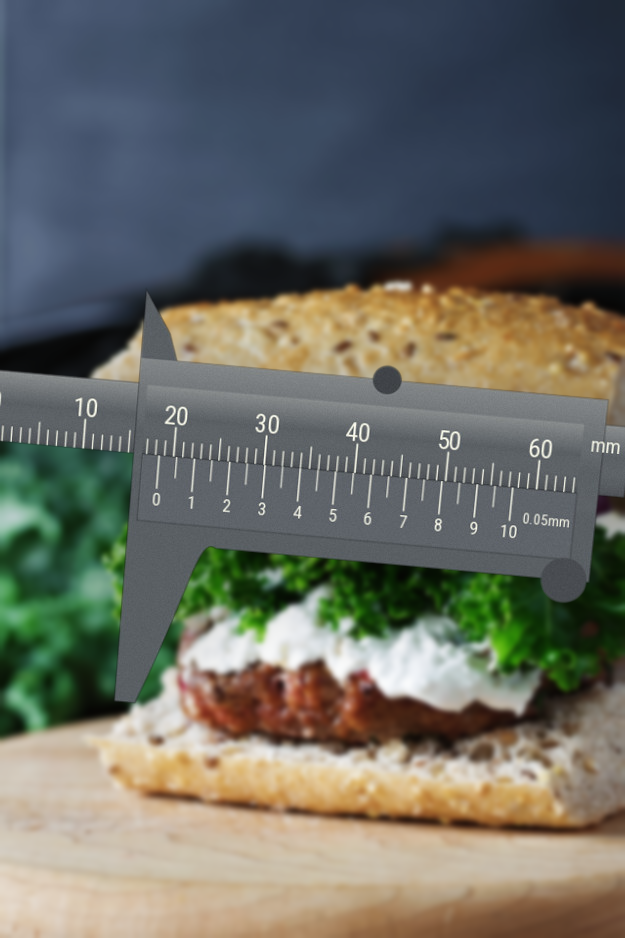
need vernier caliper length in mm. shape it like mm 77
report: mm 18.4
